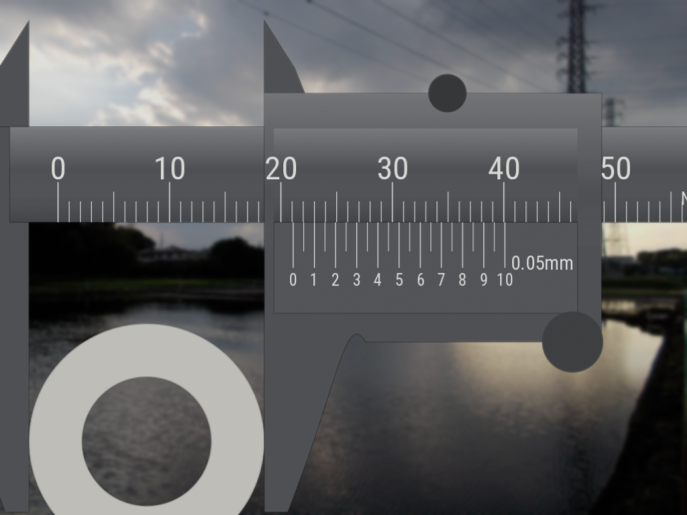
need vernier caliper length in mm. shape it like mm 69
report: mm 21.1
